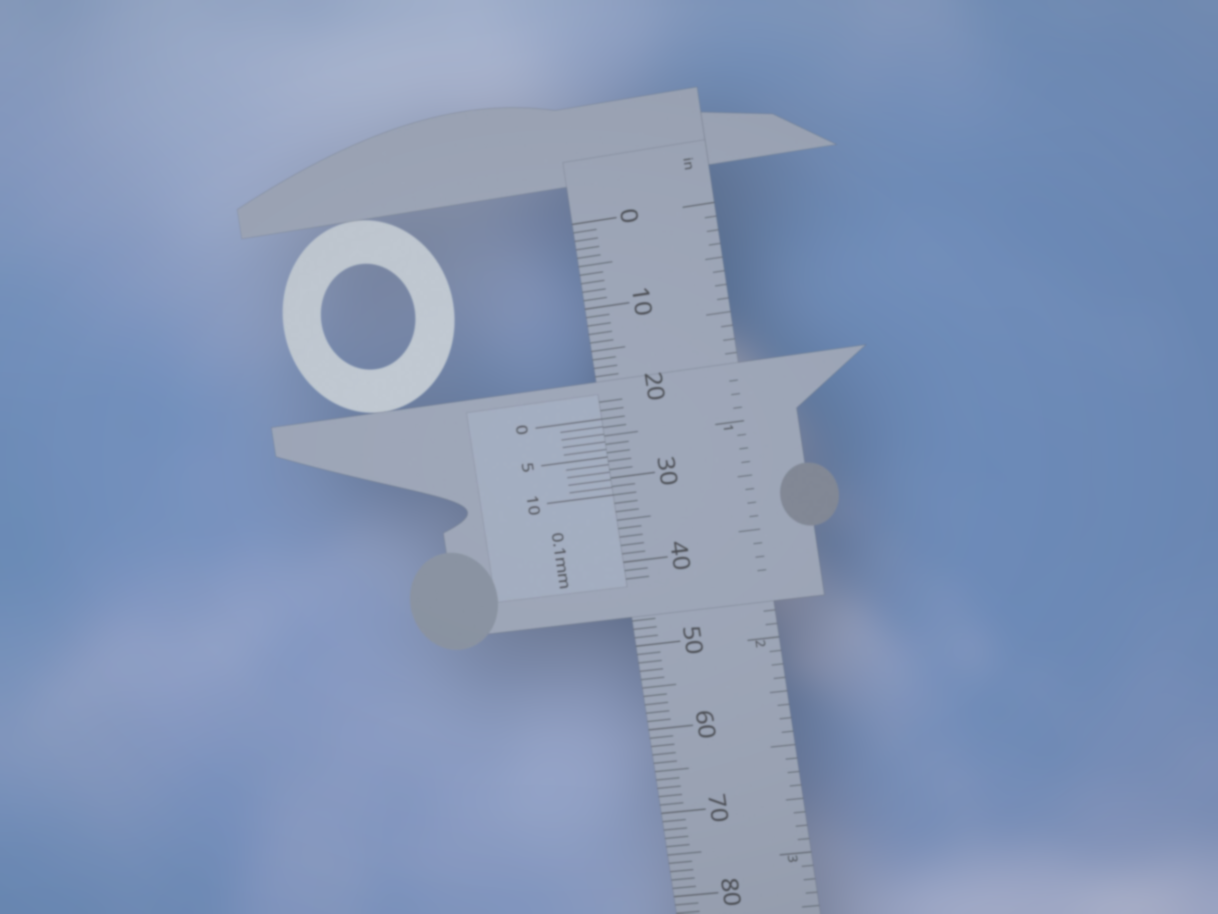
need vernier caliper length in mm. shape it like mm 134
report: mm 23.0
